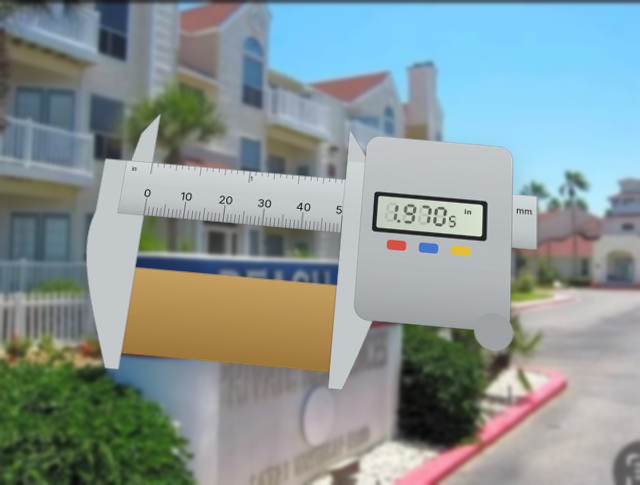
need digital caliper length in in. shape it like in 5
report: in 1.9705
